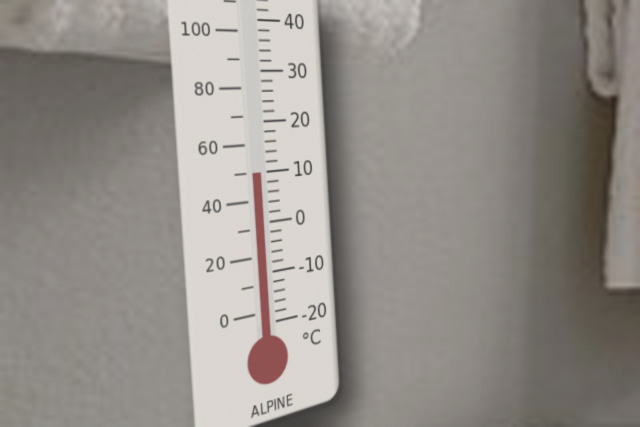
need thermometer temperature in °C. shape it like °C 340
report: °C 10
